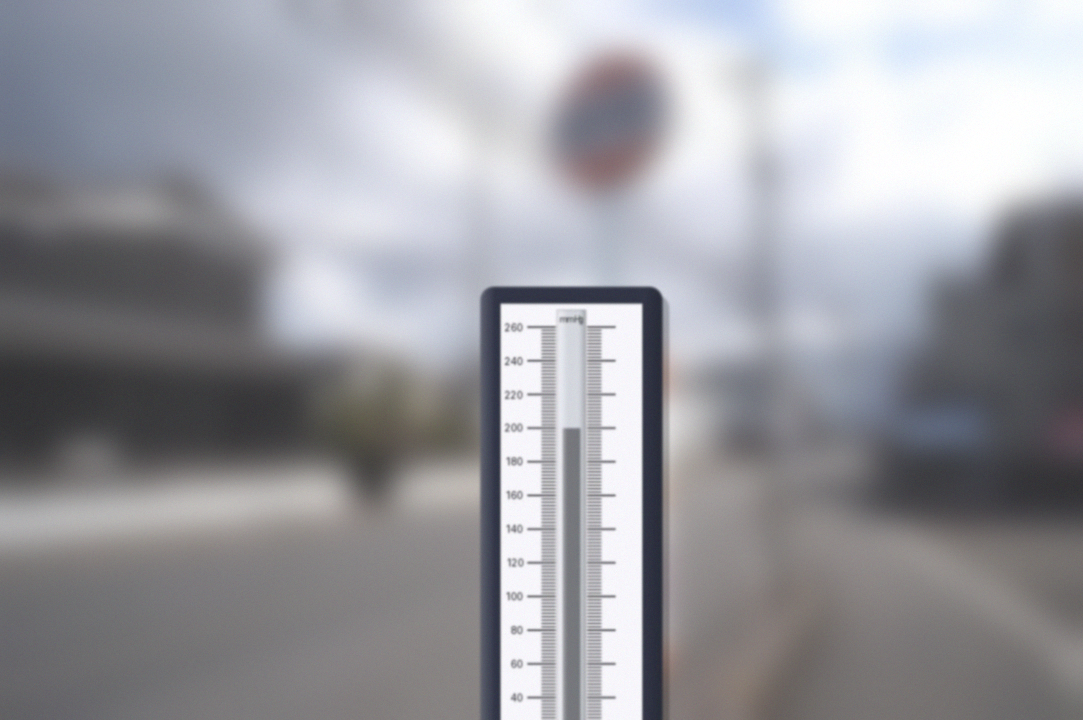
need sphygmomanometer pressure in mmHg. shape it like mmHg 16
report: mmHg 200
